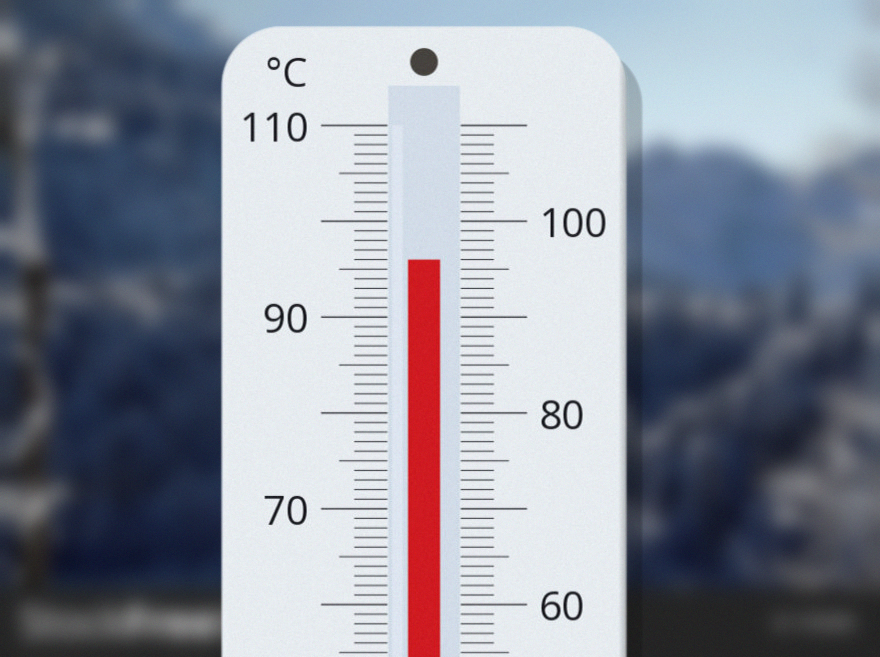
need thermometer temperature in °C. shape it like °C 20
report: °C 96
